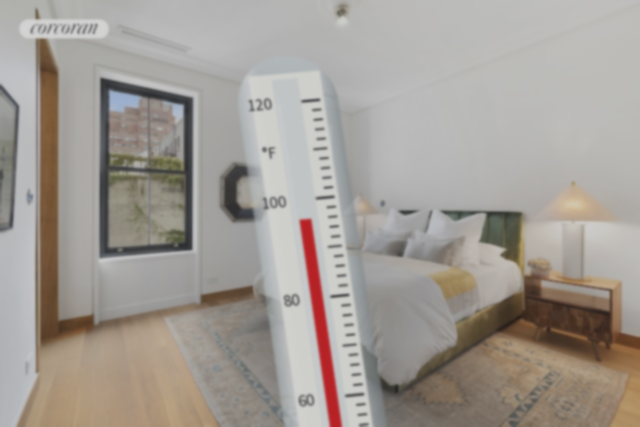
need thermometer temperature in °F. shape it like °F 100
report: °F 96
